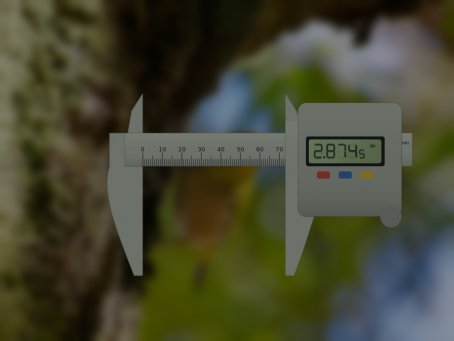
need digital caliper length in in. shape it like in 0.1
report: in 2.8745
